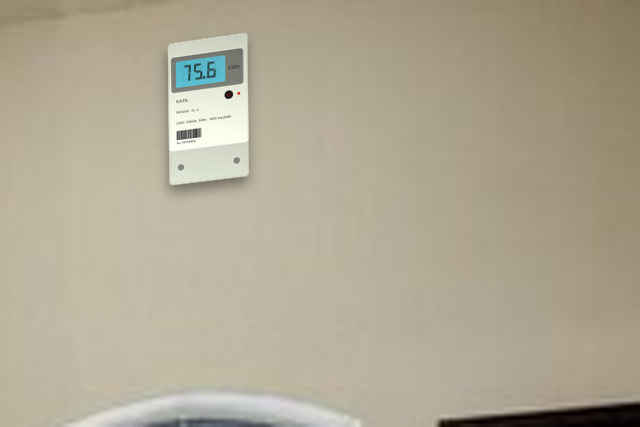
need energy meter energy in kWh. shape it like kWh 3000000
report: kWh 75.6
